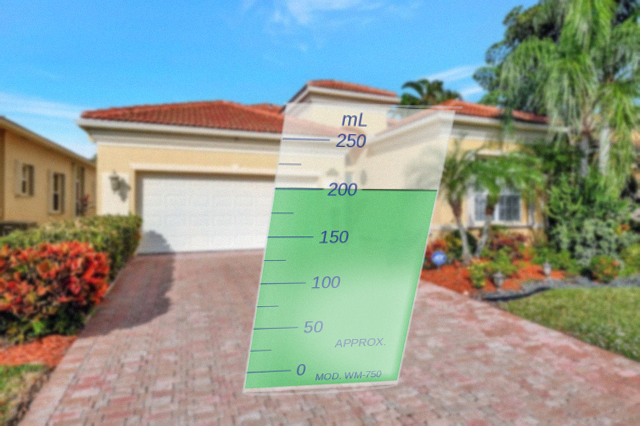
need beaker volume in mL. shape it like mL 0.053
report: mL 200
